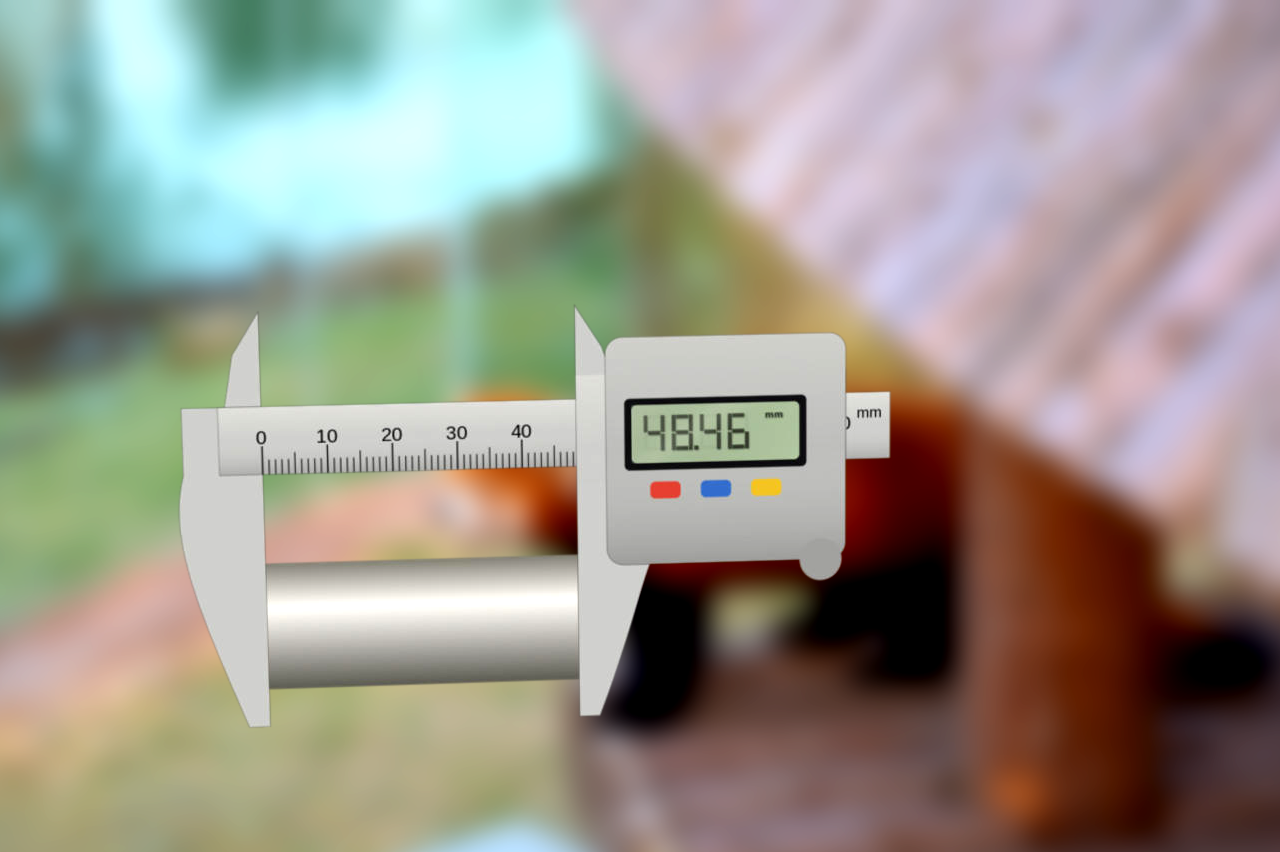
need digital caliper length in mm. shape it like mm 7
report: mm 48.46
